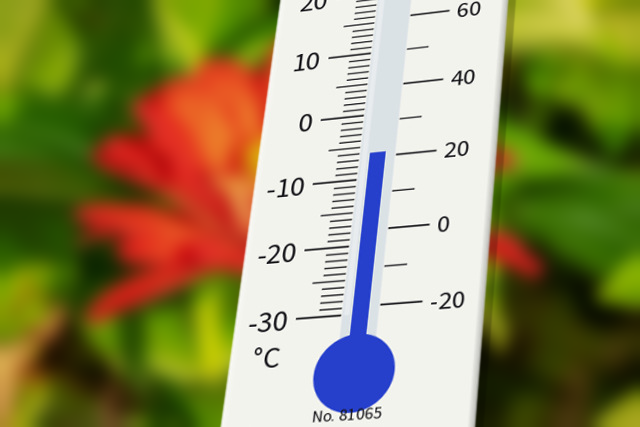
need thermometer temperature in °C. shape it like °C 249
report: °C -6
